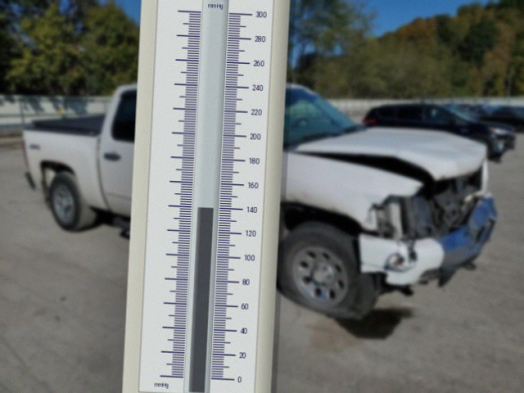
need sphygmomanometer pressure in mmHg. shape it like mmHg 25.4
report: mmHg 140
